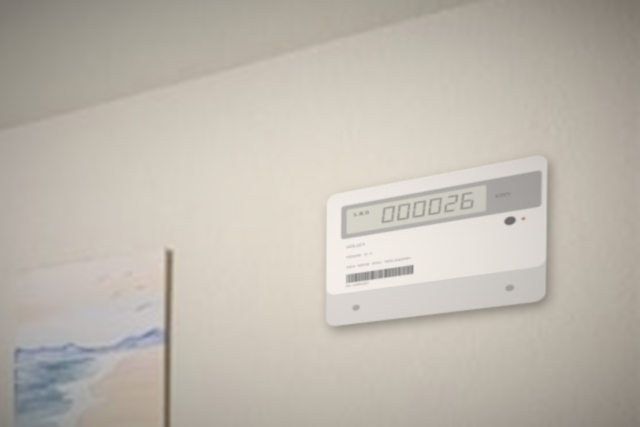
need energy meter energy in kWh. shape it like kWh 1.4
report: kWh 26
